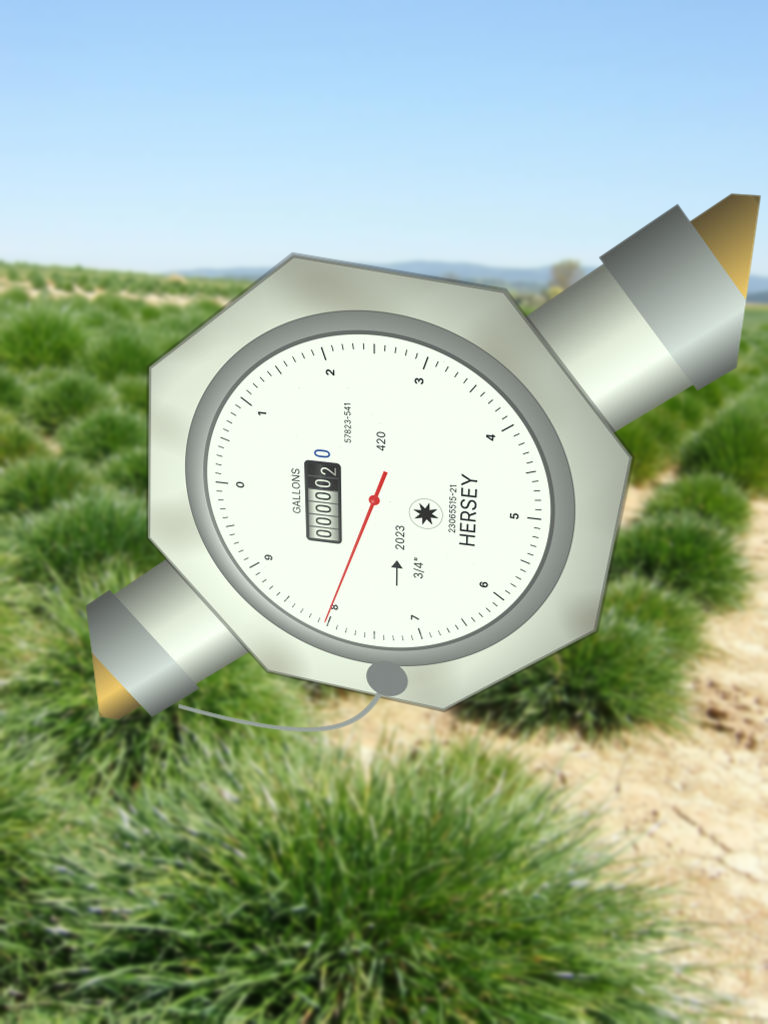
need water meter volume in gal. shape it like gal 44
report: gal 18.0
